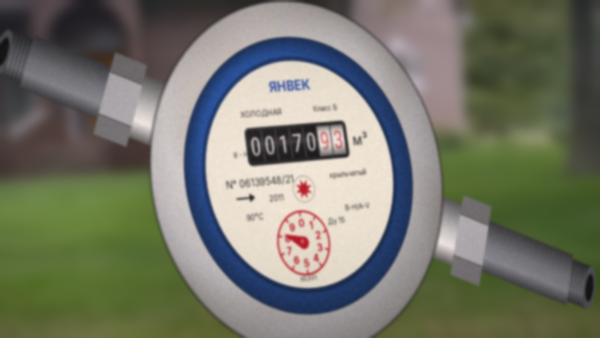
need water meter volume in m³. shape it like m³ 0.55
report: m³ 170.938
